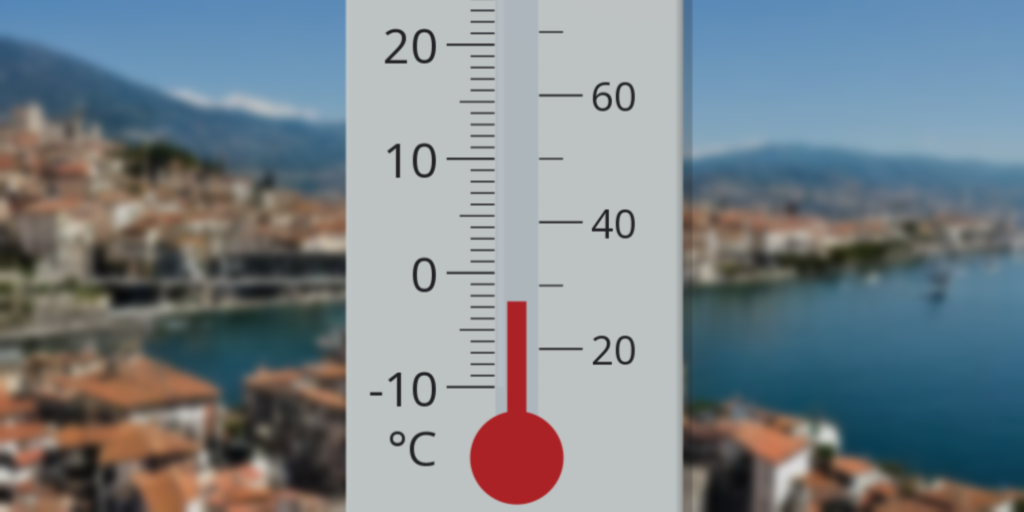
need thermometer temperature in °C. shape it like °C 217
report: °C -2.5
